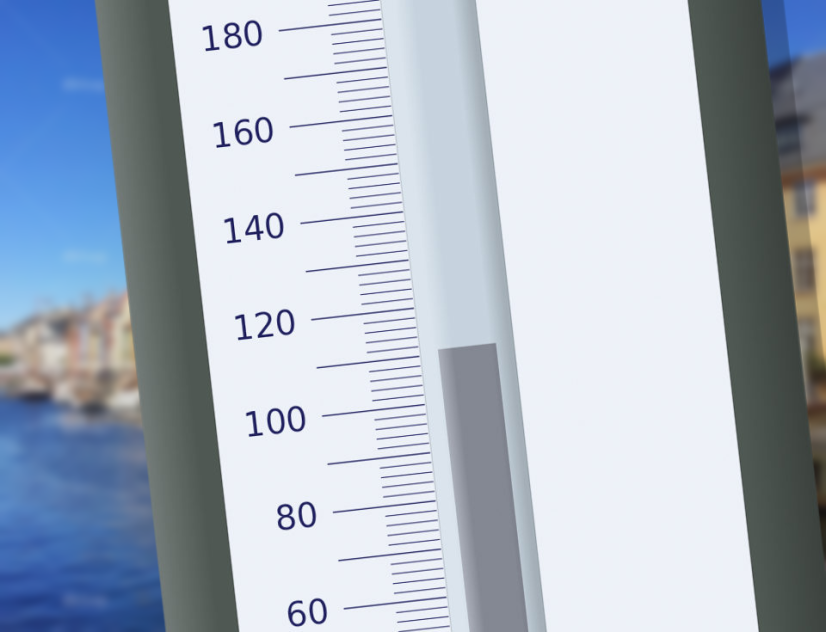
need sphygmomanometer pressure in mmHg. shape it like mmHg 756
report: mmHg 111
